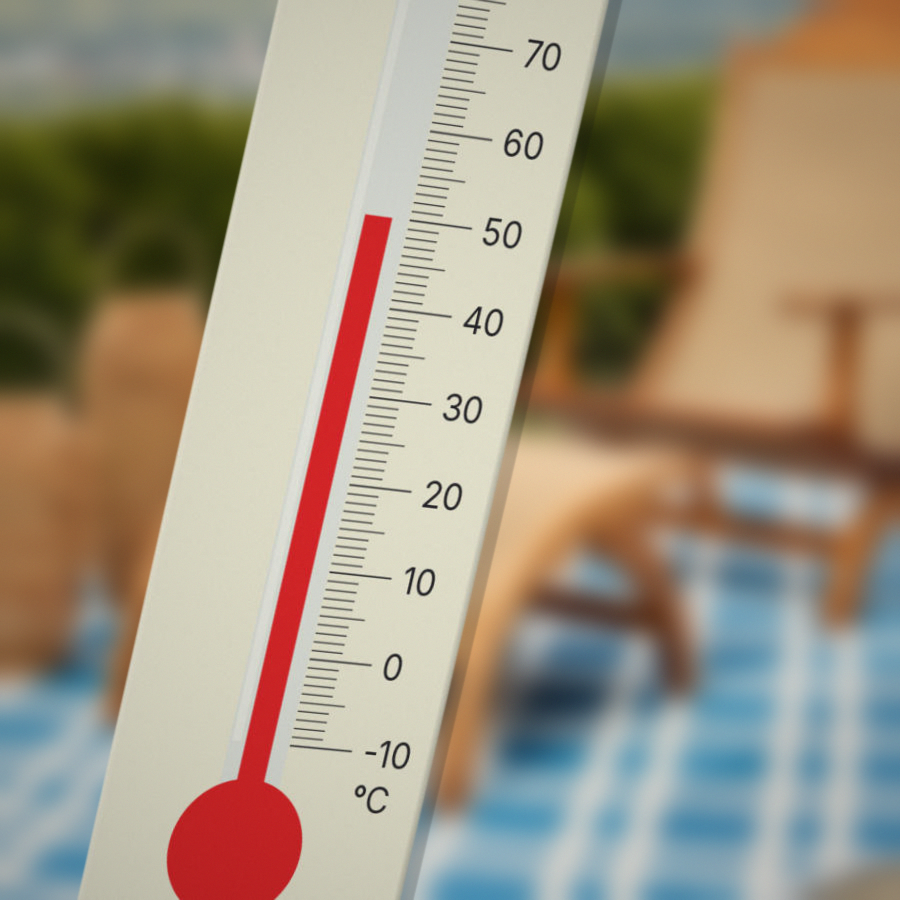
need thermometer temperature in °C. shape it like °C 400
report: °C 50
